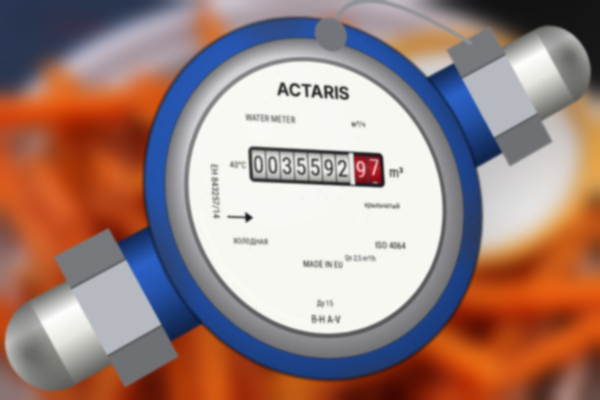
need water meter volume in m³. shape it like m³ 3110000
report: m³ 35592.97
